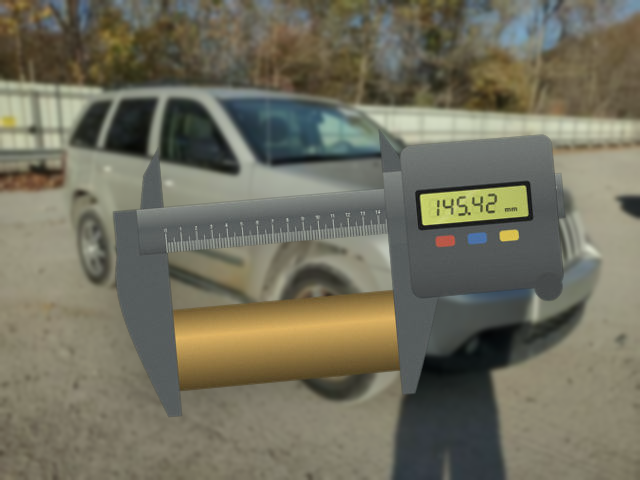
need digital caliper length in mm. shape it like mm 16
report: mm 145.42
